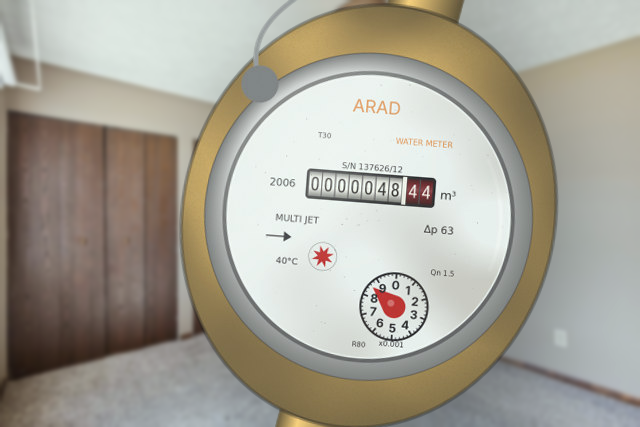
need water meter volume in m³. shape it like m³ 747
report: m³ 48.448
